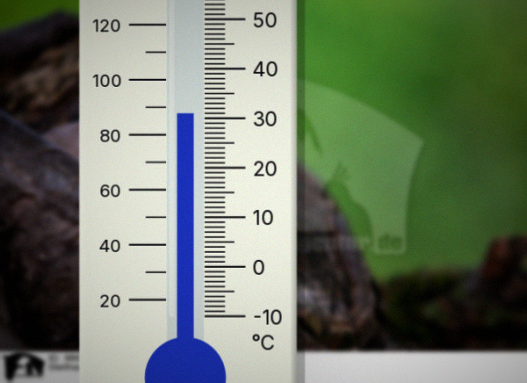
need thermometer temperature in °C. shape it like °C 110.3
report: °C 31
